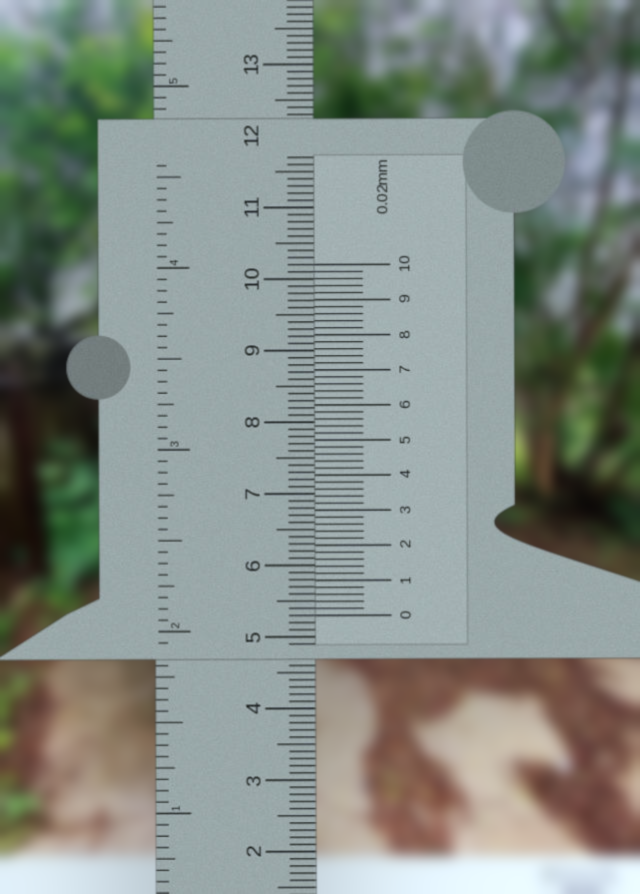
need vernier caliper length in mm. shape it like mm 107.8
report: mm 53.0
